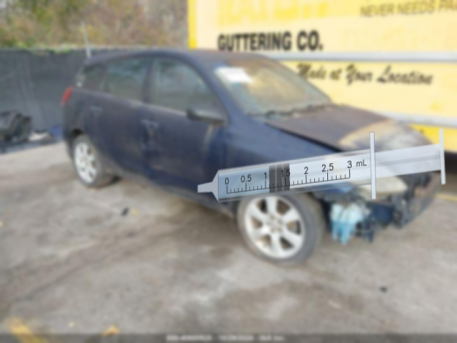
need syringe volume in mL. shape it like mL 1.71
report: mL 1.1
